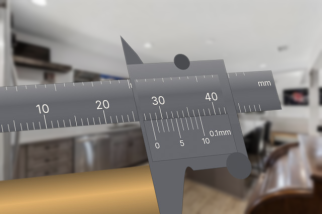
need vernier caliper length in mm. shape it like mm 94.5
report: mm 28.0
